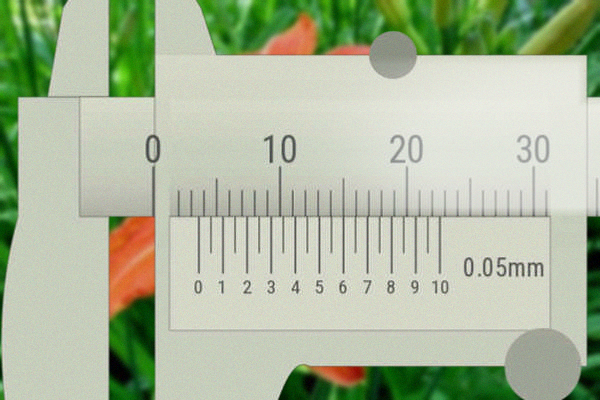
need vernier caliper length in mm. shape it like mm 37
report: mm 3.6
